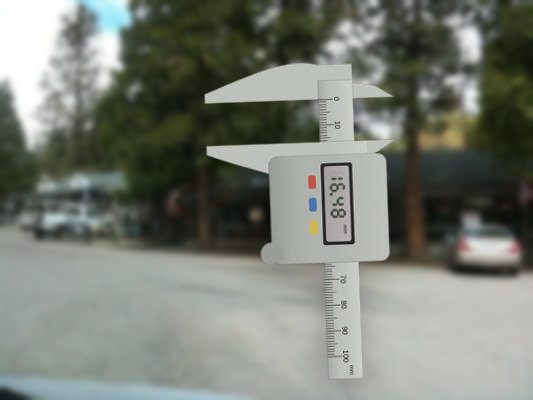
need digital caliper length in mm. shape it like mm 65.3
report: mm 16.48
